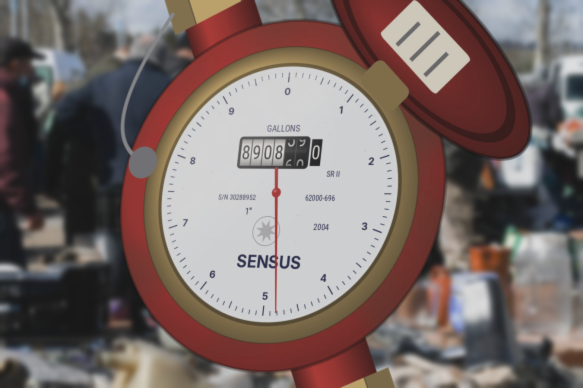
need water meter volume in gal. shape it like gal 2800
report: gal 8908594.8
